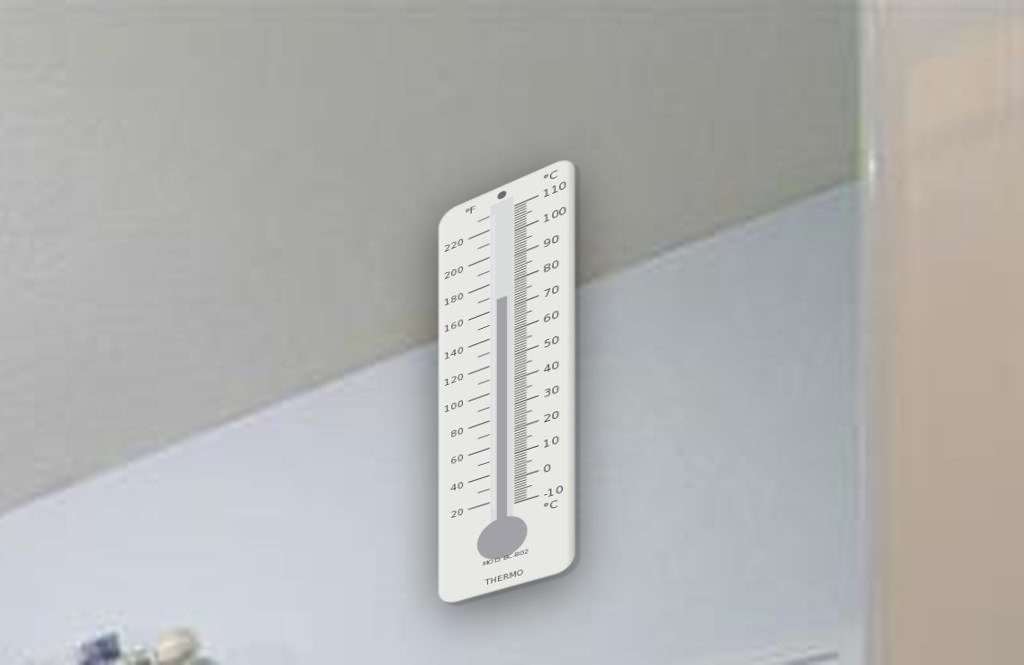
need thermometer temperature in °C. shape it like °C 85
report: °C 75
